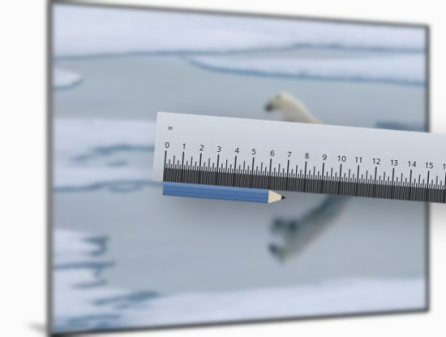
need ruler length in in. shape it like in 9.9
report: in 7
